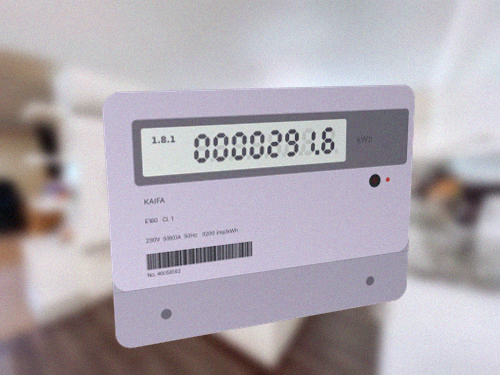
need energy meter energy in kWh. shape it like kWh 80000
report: kWh 291.6
